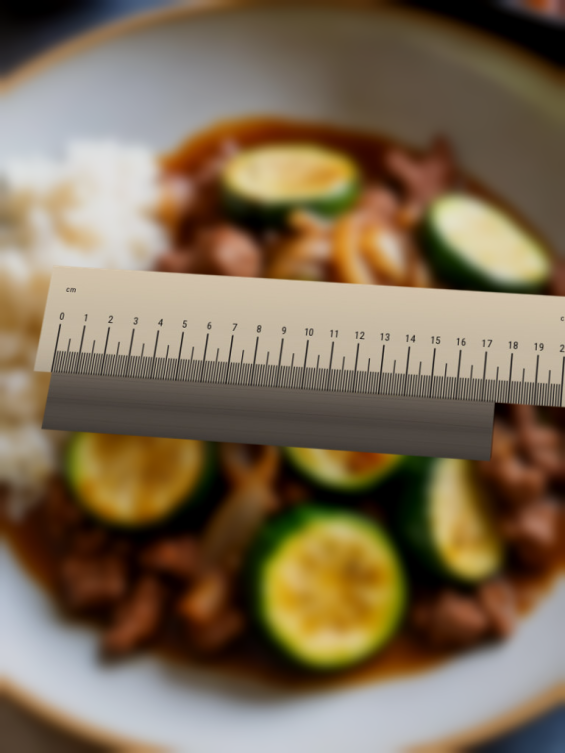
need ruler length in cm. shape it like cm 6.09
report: cm 17.5
